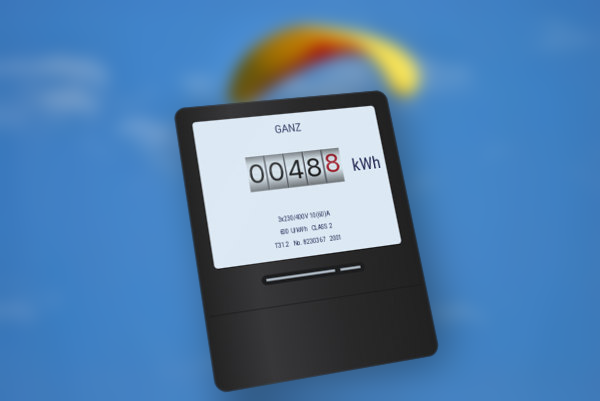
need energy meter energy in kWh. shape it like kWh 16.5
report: kWh 48.8
